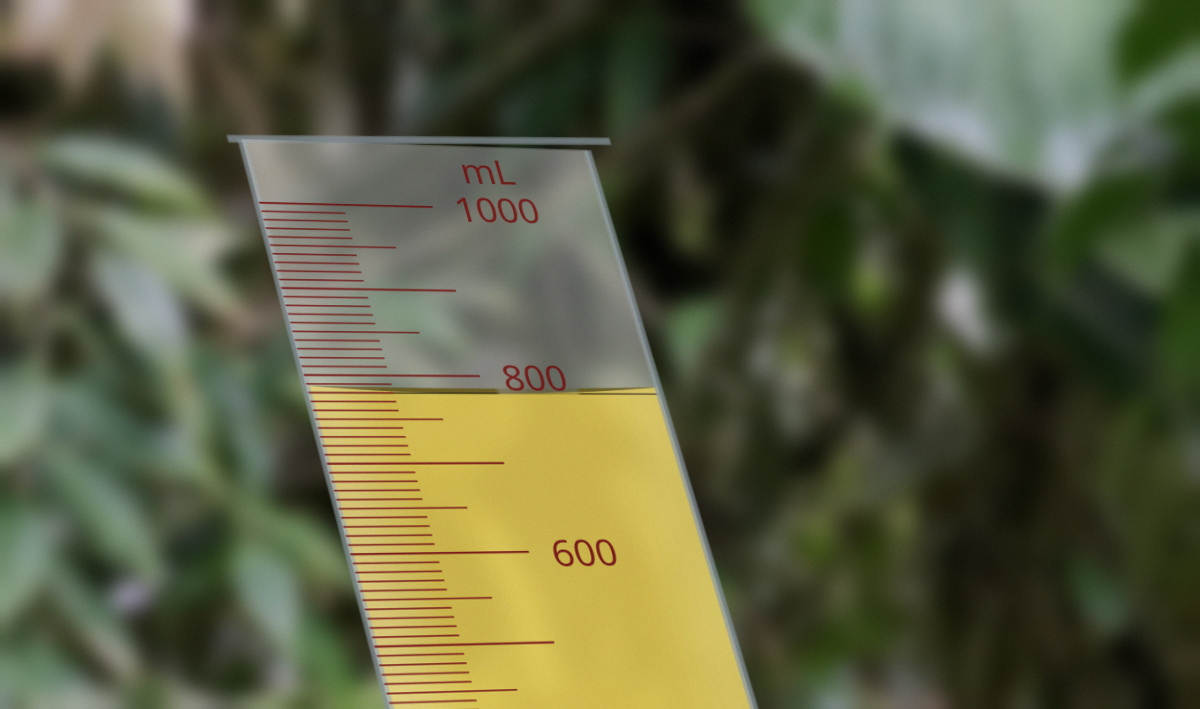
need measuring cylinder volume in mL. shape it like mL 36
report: mL 780
